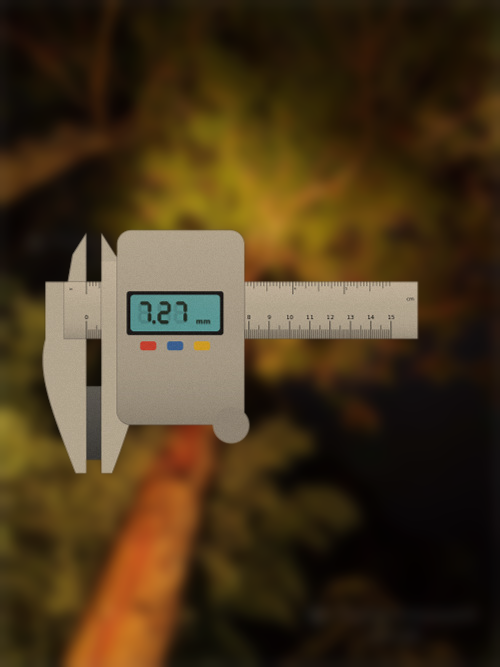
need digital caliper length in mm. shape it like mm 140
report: mm 7.27
